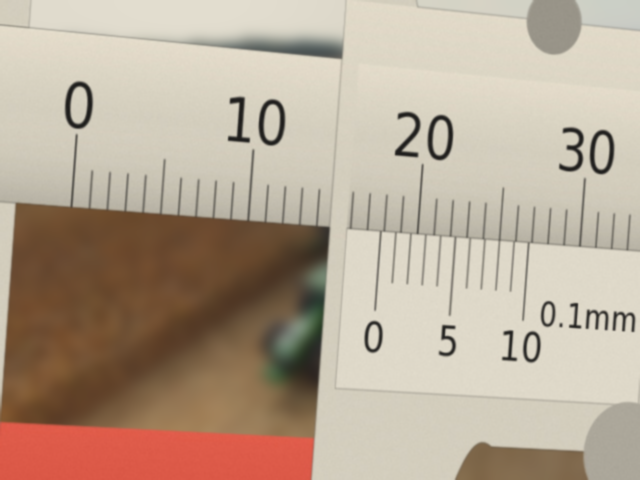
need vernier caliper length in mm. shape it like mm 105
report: mm 17.8
